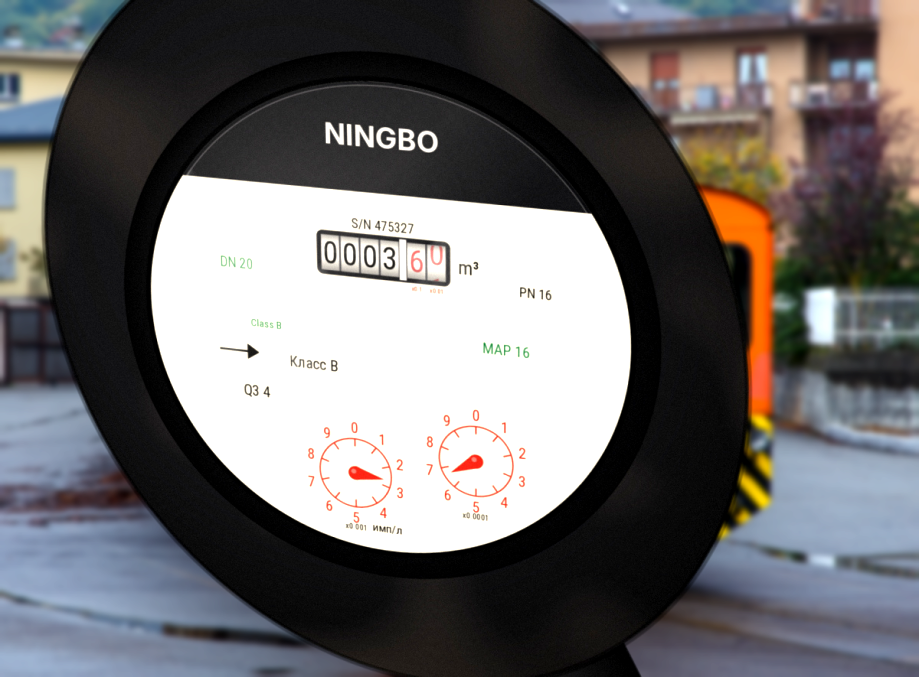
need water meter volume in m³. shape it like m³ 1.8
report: m³ 3.6026
